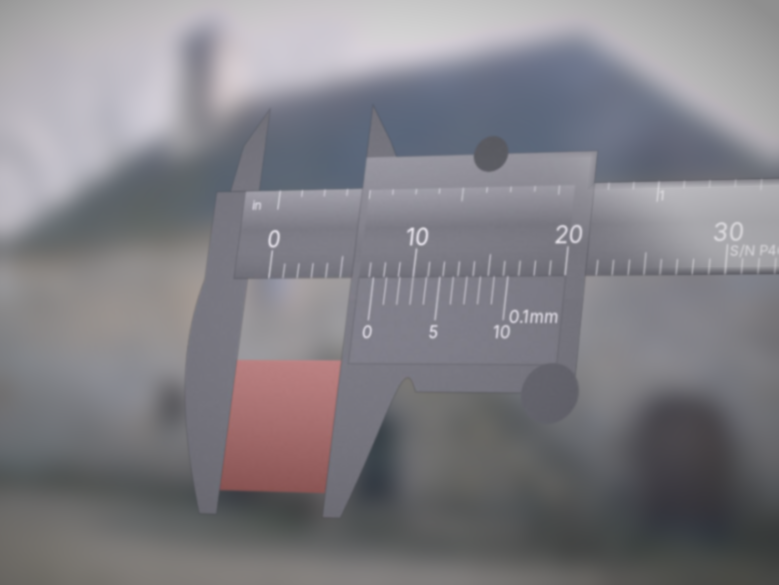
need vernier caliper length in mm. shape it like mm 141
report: mm 7.3
